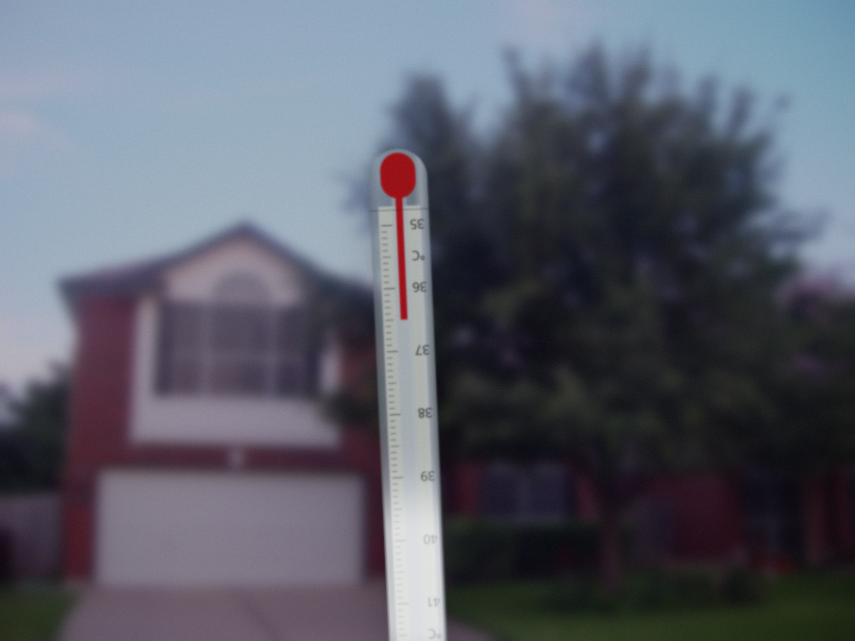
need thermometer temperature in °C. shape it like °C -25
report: °C 36.5
